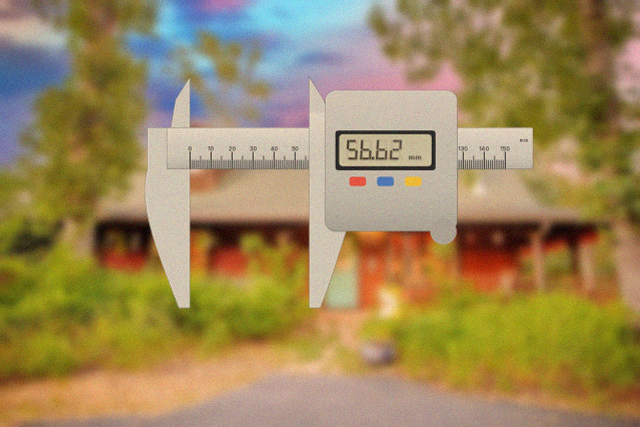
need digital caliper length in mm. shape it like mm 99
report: mm 56.62
